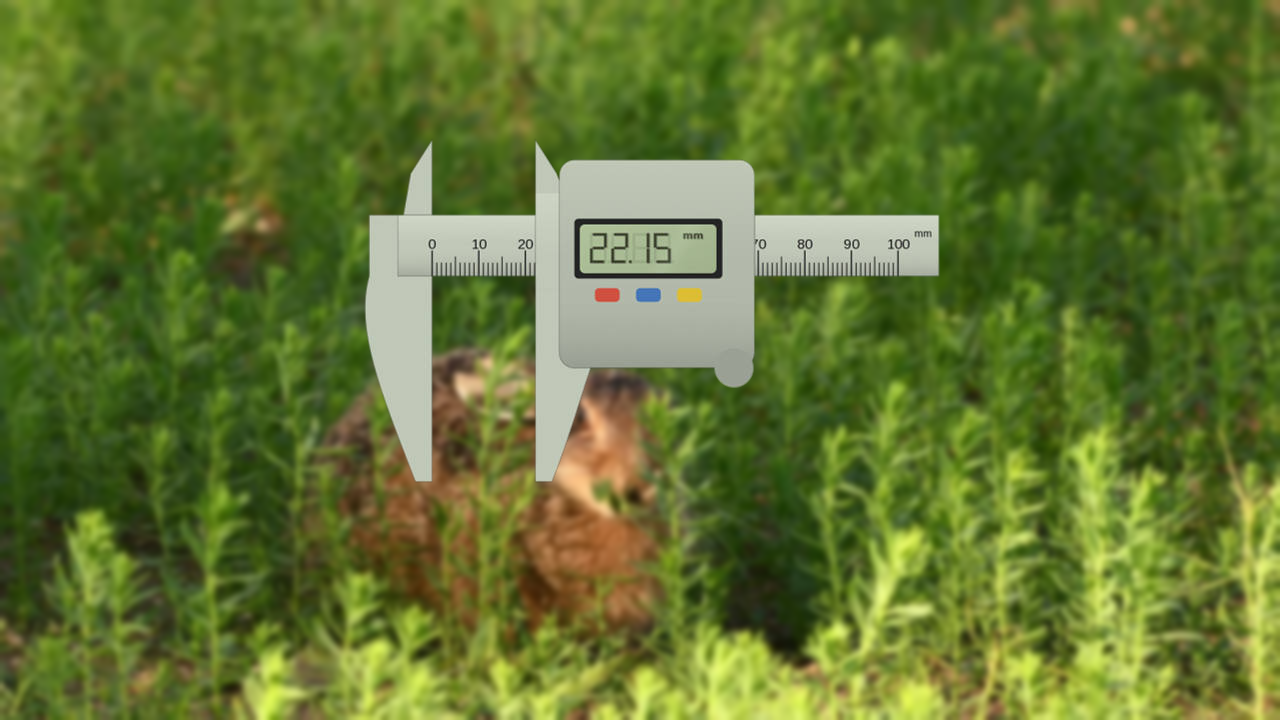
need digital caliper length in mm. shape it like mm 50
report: mm 22.15
